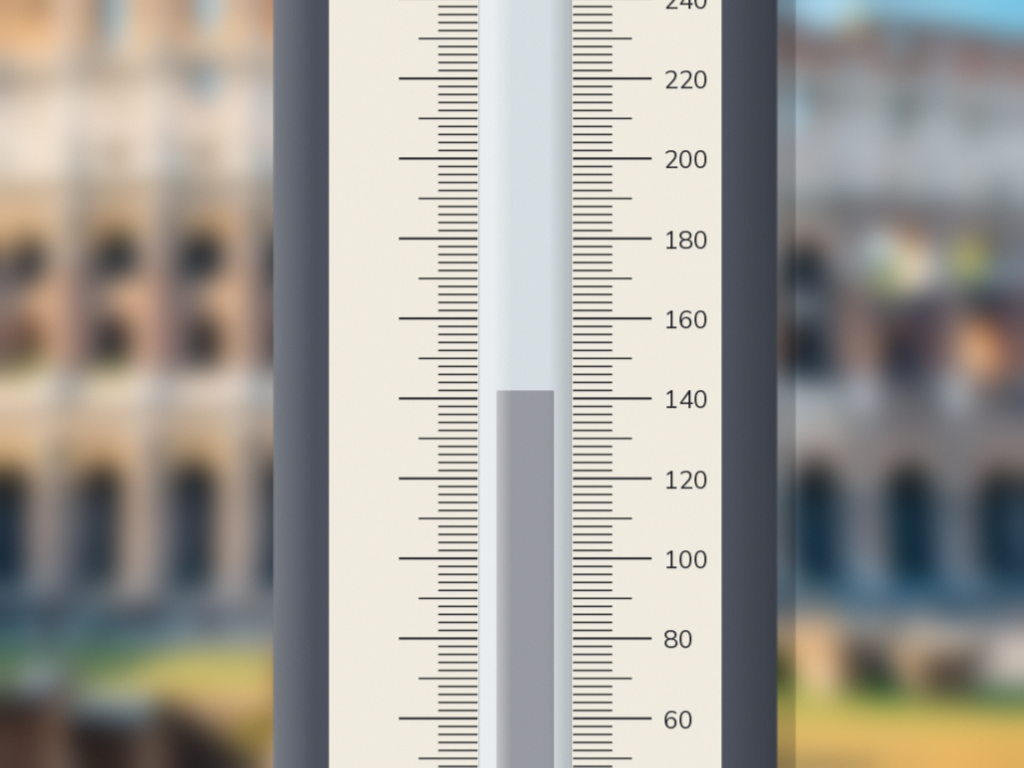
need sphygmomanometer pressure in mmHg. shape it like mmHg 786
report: mmHg 142
